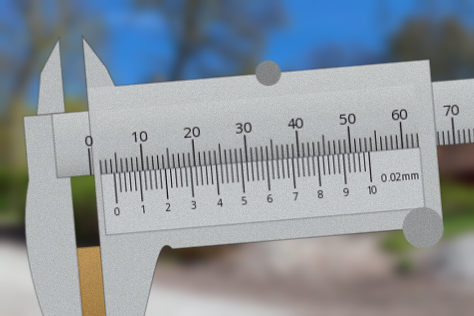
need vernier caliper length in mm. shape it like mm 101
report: mm 4.5
